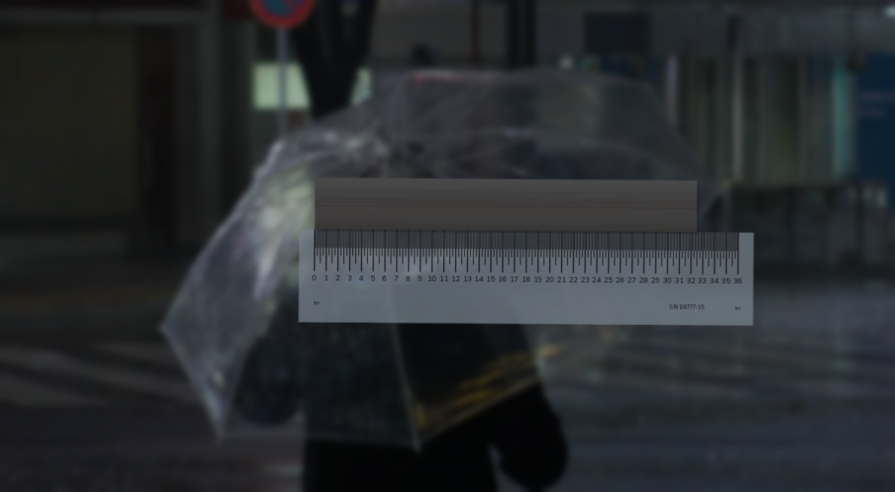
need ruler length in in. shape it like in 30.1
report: in 32.5
